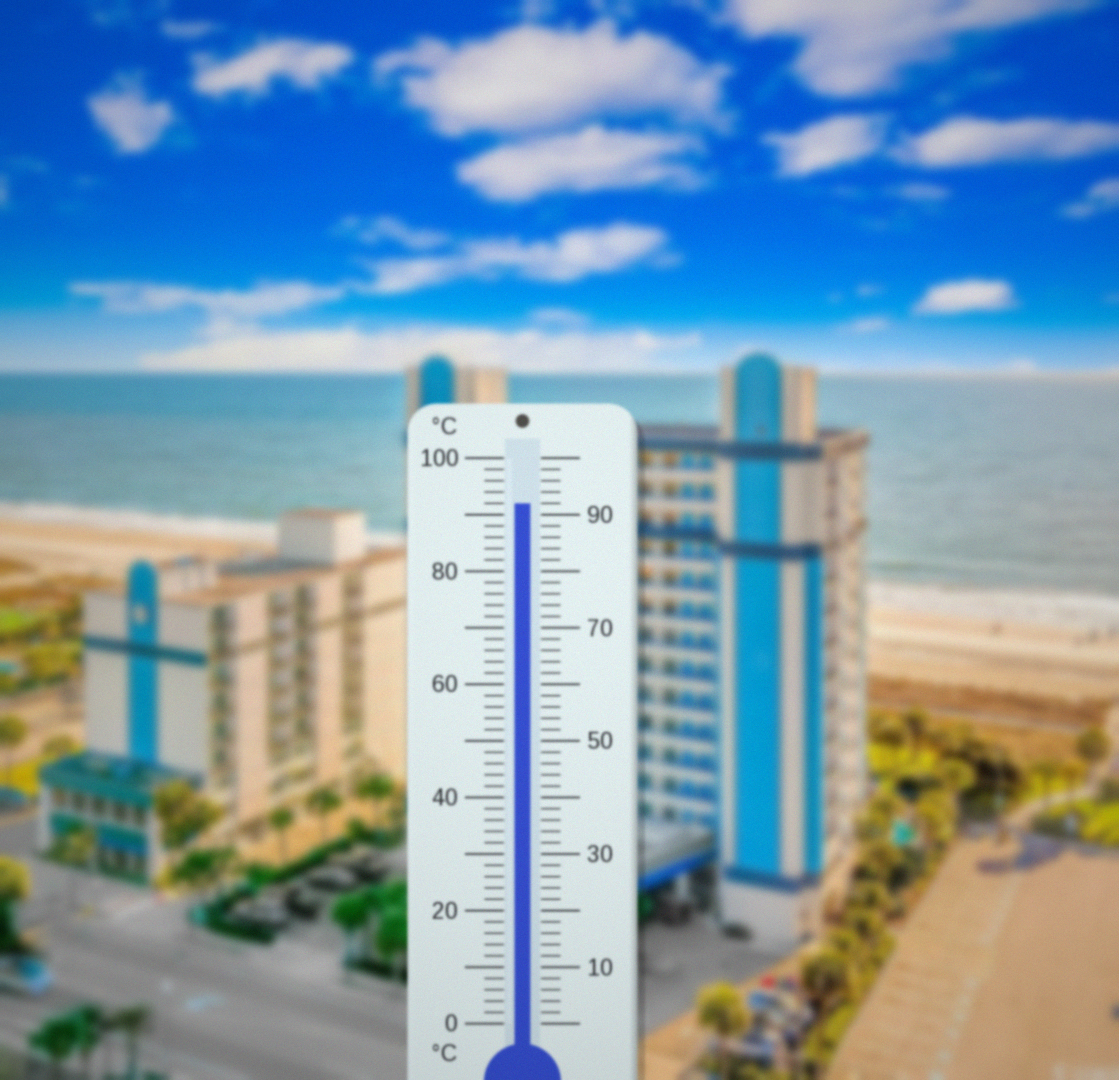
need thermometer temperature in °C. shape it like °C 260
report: °C 92
